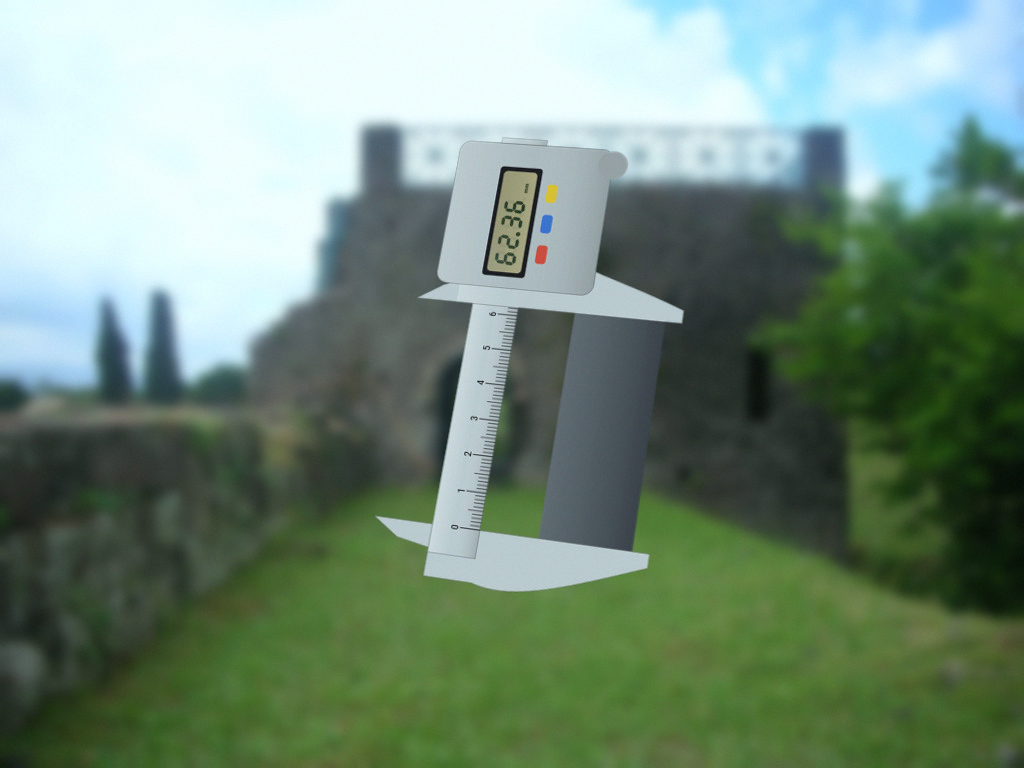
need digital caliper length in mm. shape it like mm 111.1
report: mm 62.36
